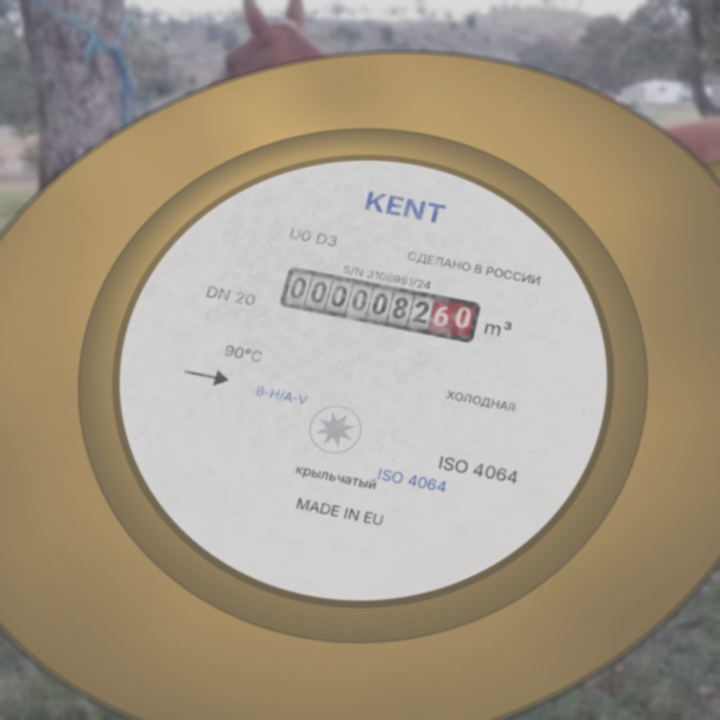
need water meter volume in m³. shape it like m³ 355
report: m³ 82.60
